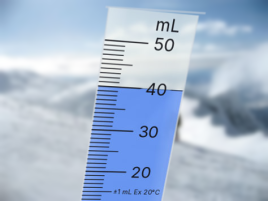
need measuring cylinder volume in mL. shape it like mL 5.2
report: mL 40
